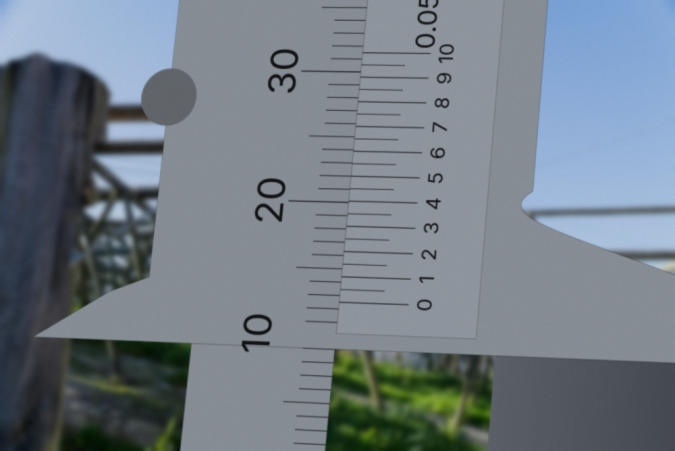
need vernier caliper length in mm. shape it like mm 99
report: mm 12.5
